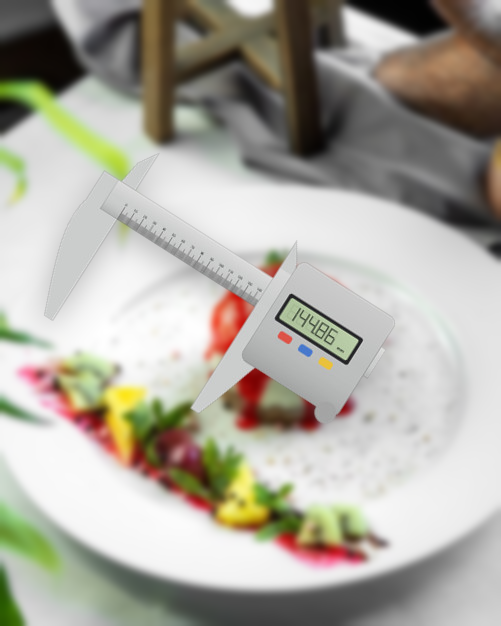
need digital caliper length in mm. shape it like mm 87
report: mm 144.86
